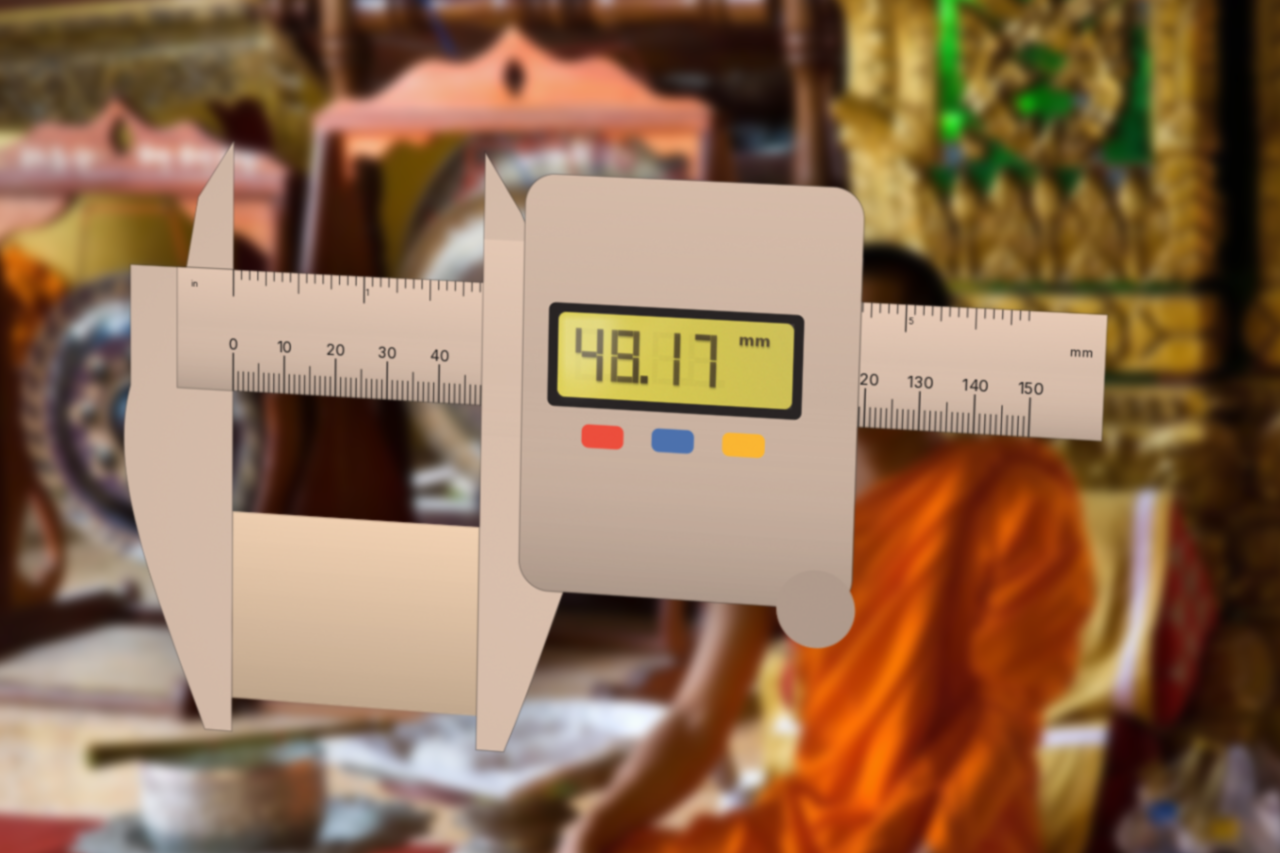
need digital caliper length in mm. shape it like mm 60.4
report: mm 48.17
